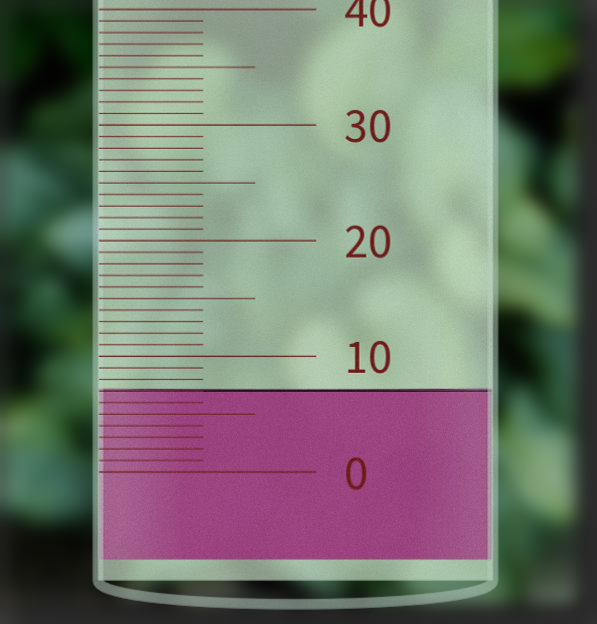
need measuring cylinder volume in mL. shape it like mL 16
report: mL 7
